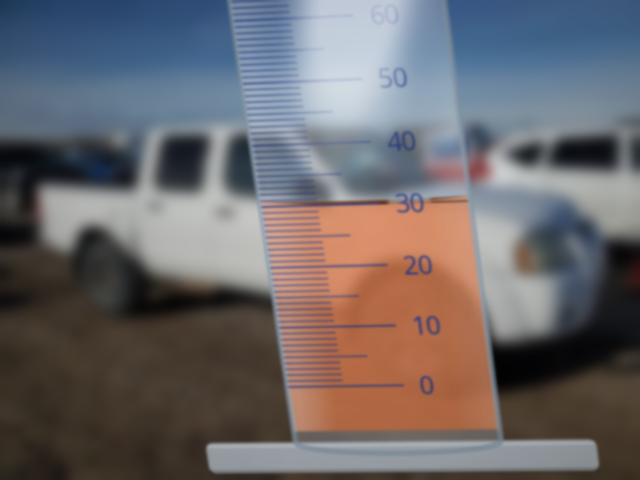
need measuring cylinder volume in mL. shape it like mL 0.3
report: mL 30
